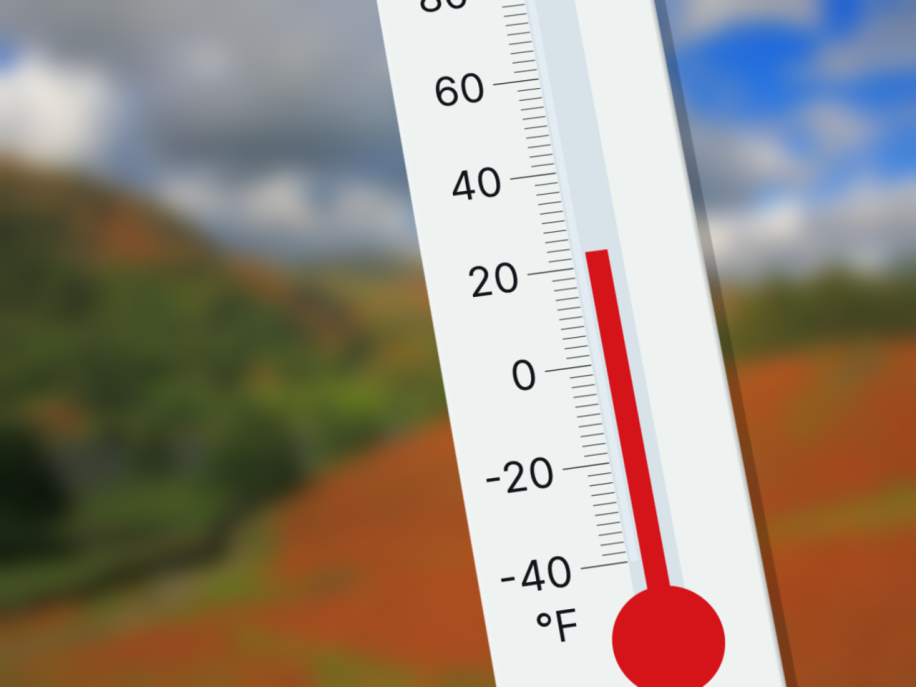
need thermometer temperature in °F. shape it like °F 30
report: °F 23
